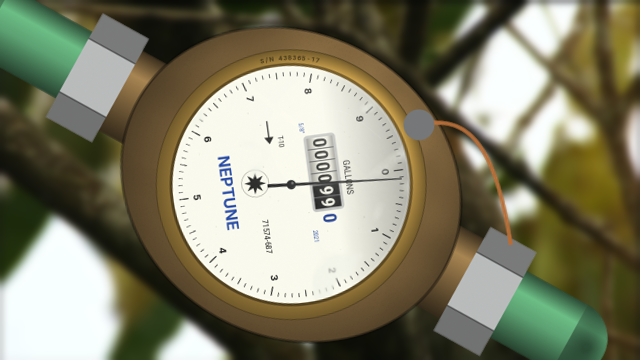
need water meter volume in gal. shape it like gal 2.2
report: gal 990.1
